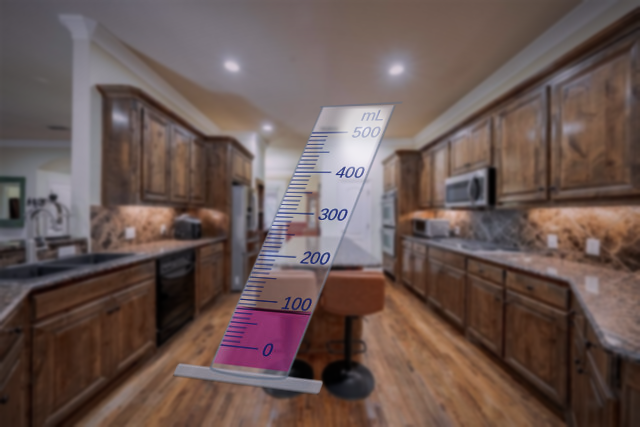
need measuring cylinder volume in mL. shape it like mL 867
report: mL 80
